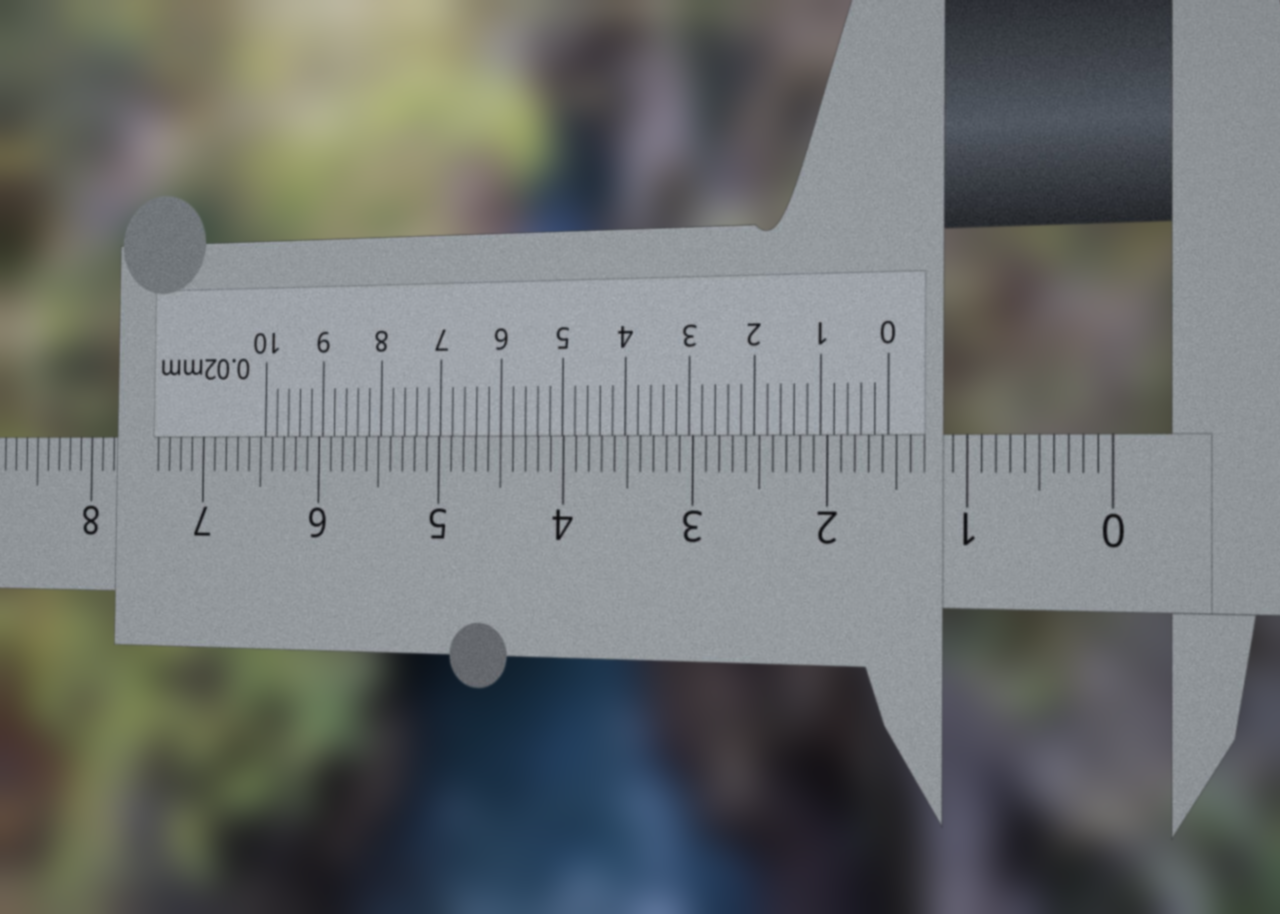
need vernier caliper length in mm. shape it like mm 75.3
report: mm 15.6
